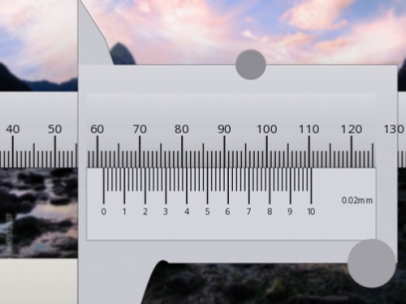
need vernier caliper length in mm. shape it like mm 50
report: mm 61.5
